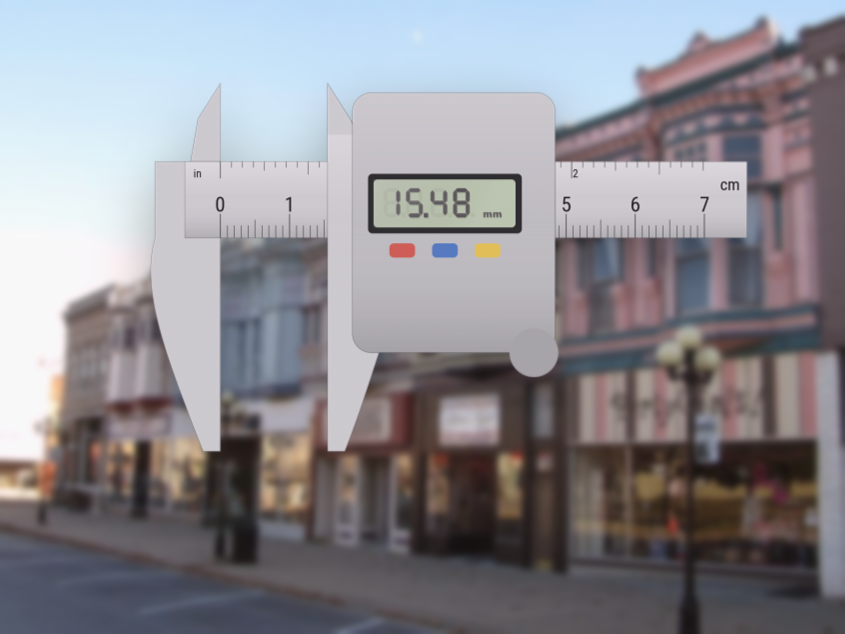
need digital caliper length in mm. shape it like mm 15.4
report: mm 15.48
